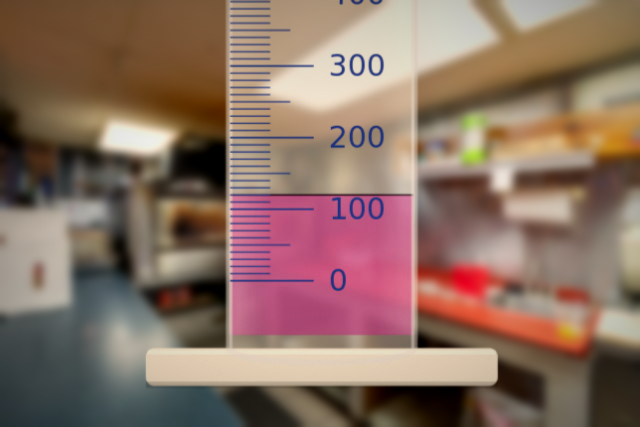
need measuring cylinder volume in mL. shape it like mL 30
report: mL 120
